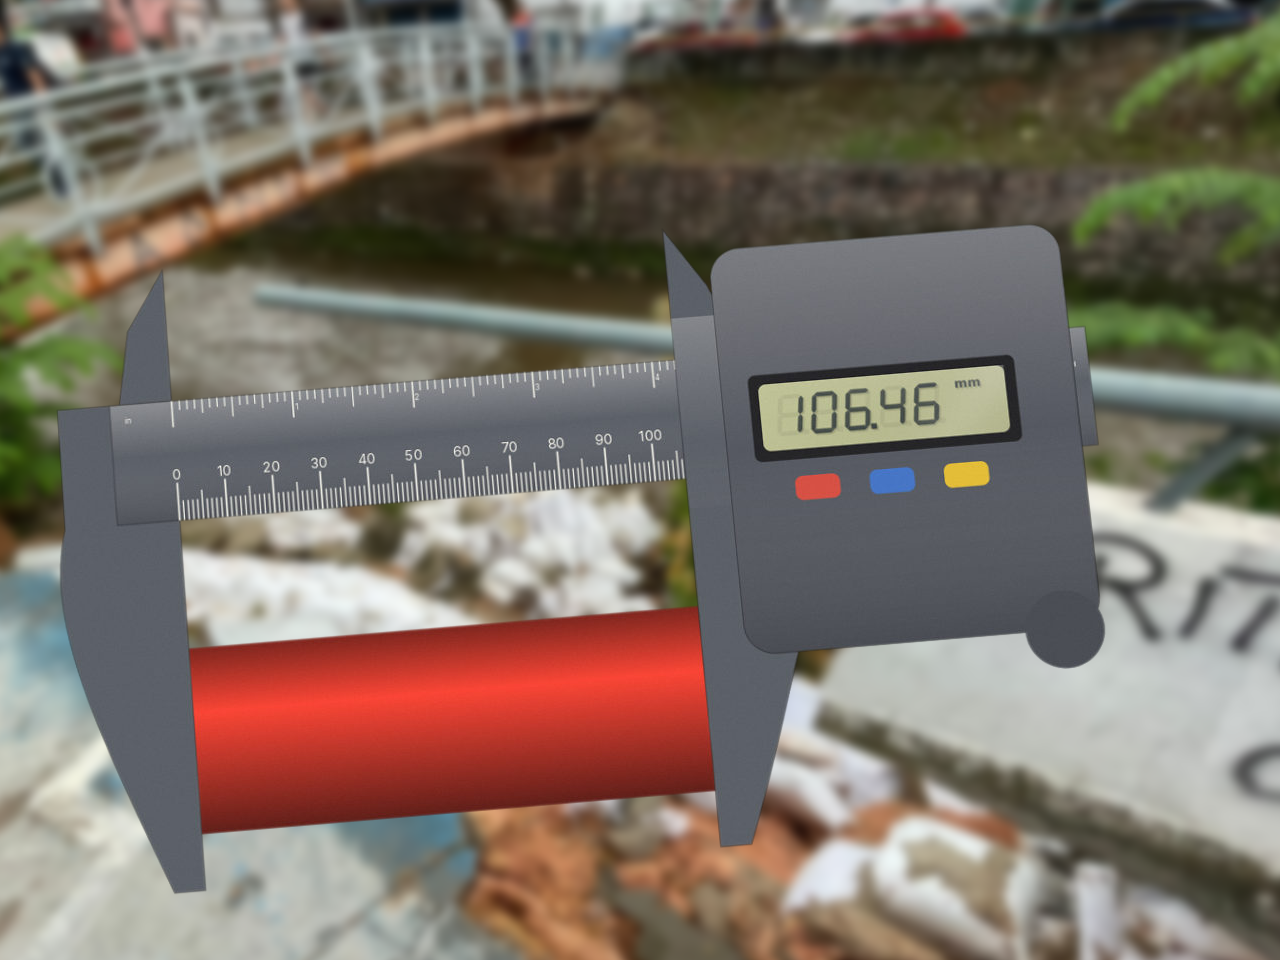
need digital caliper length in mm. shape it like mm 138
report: mm 106.46
